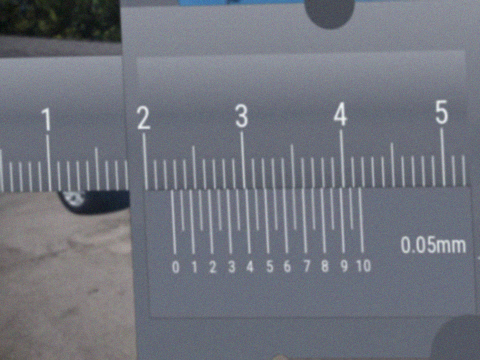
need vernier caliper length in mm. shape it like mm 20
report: mm 22.6
